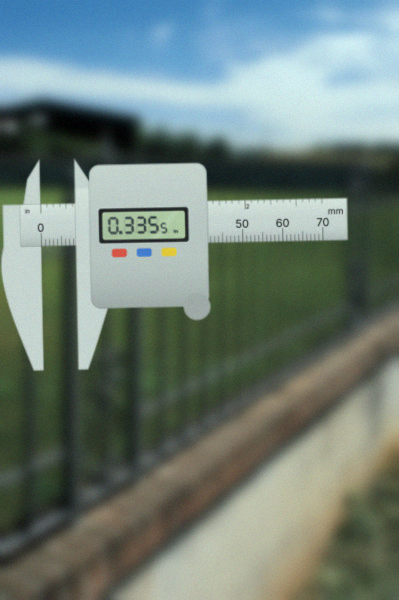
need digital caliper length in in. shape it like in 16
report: in 0.3355
